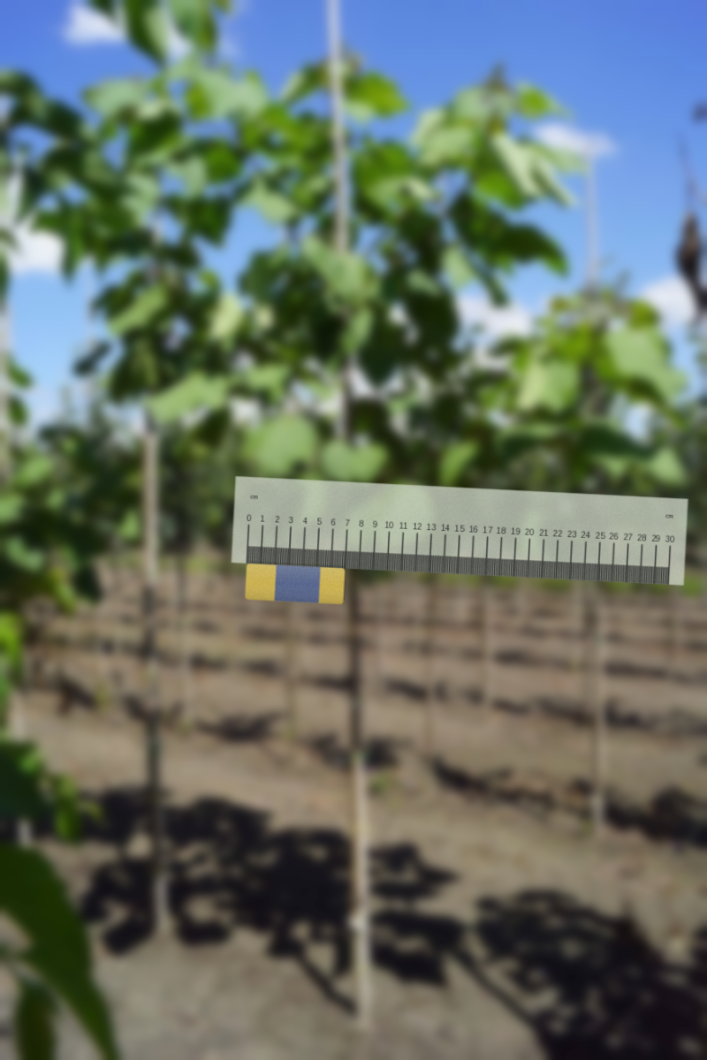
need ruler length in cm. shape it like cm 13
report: cm 7
